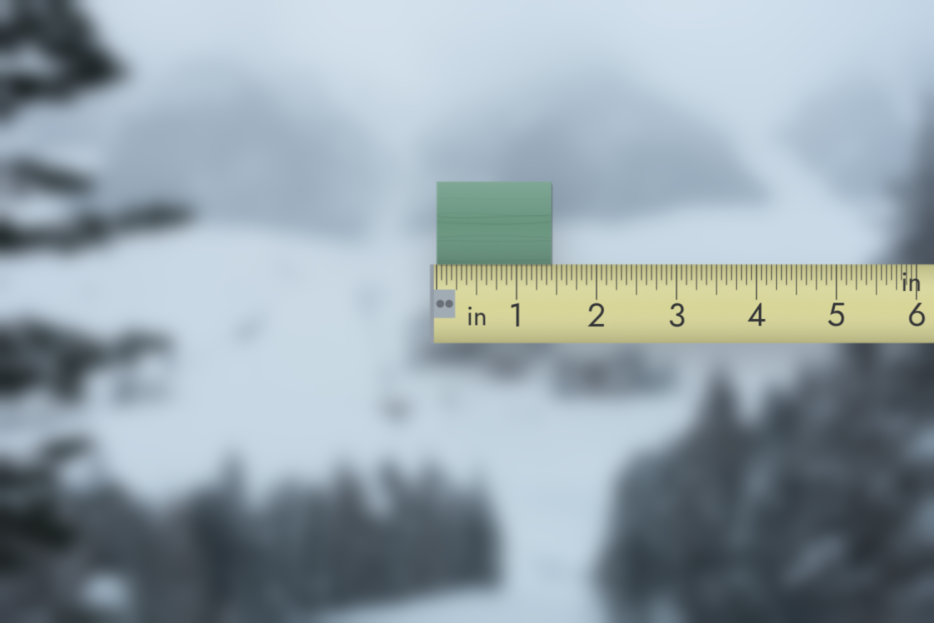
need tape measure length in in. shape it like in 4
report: in 1.4375
